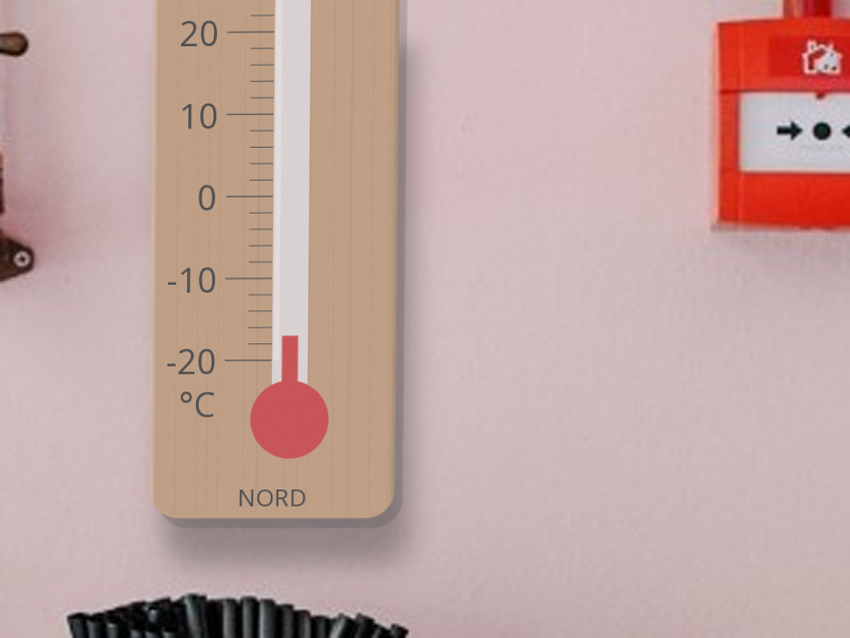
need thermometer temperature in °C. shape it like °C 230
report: °C -17
